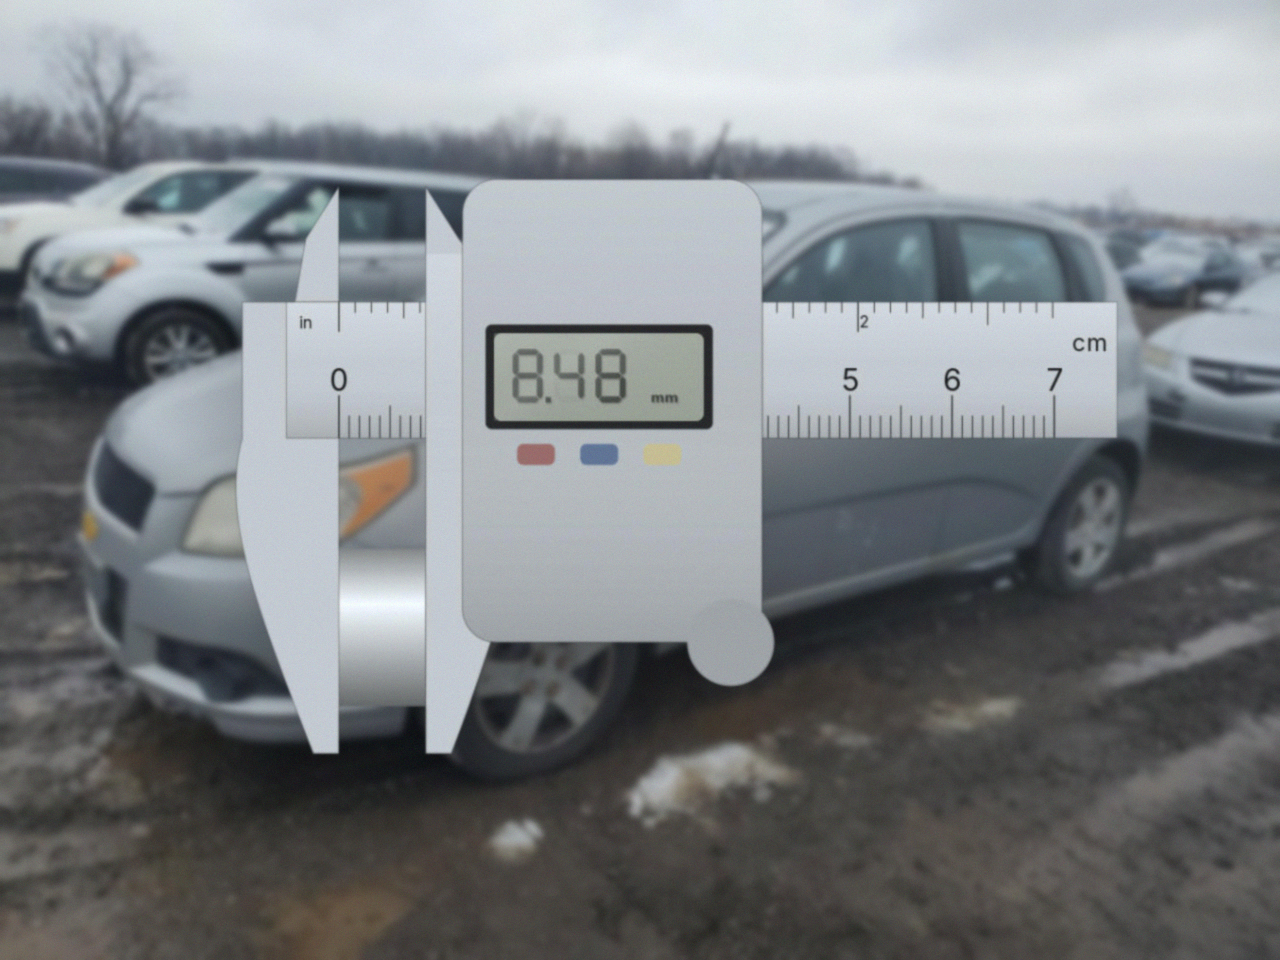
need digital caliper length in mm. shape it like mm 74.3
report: mm 8.48
